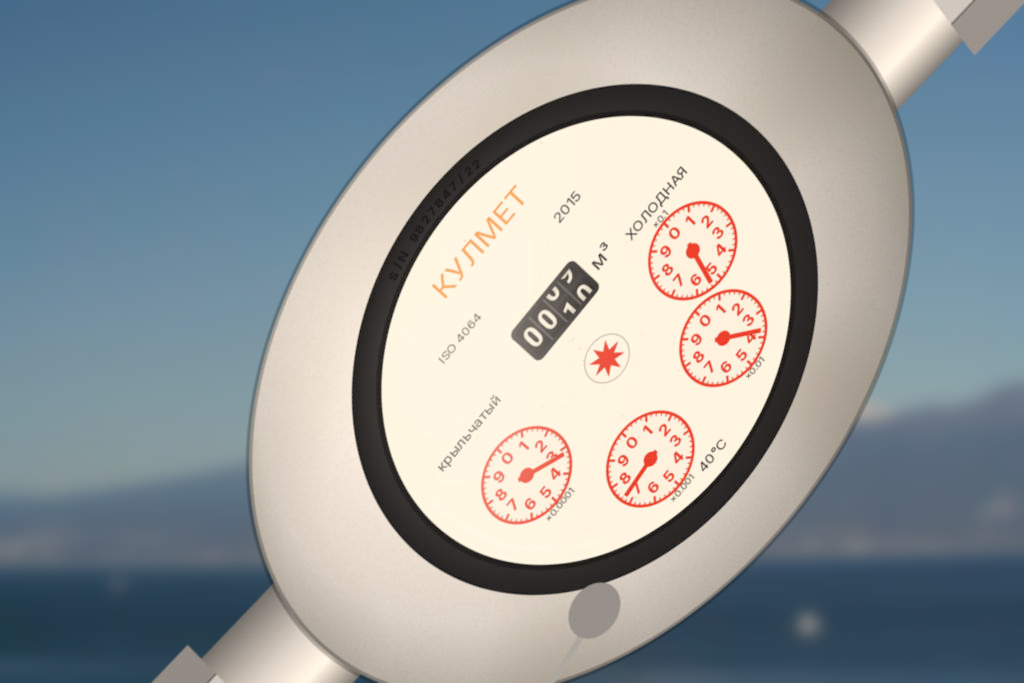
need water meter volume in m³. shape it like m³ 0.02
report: m³ 9.5373
